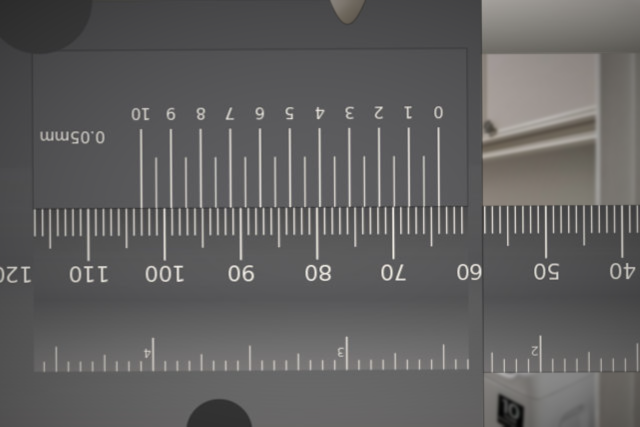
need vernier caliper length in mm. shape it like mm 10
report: mm 64.0
